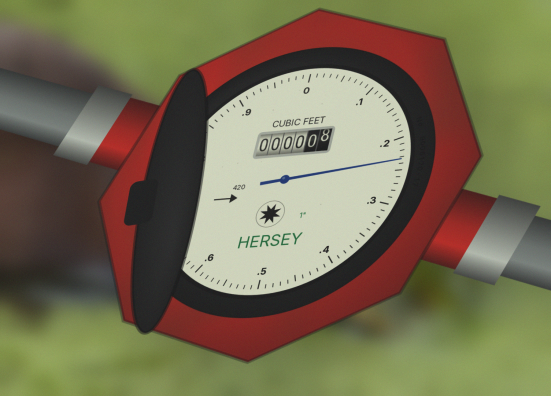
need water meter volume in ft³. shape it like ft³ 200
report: ft³ 8.23
